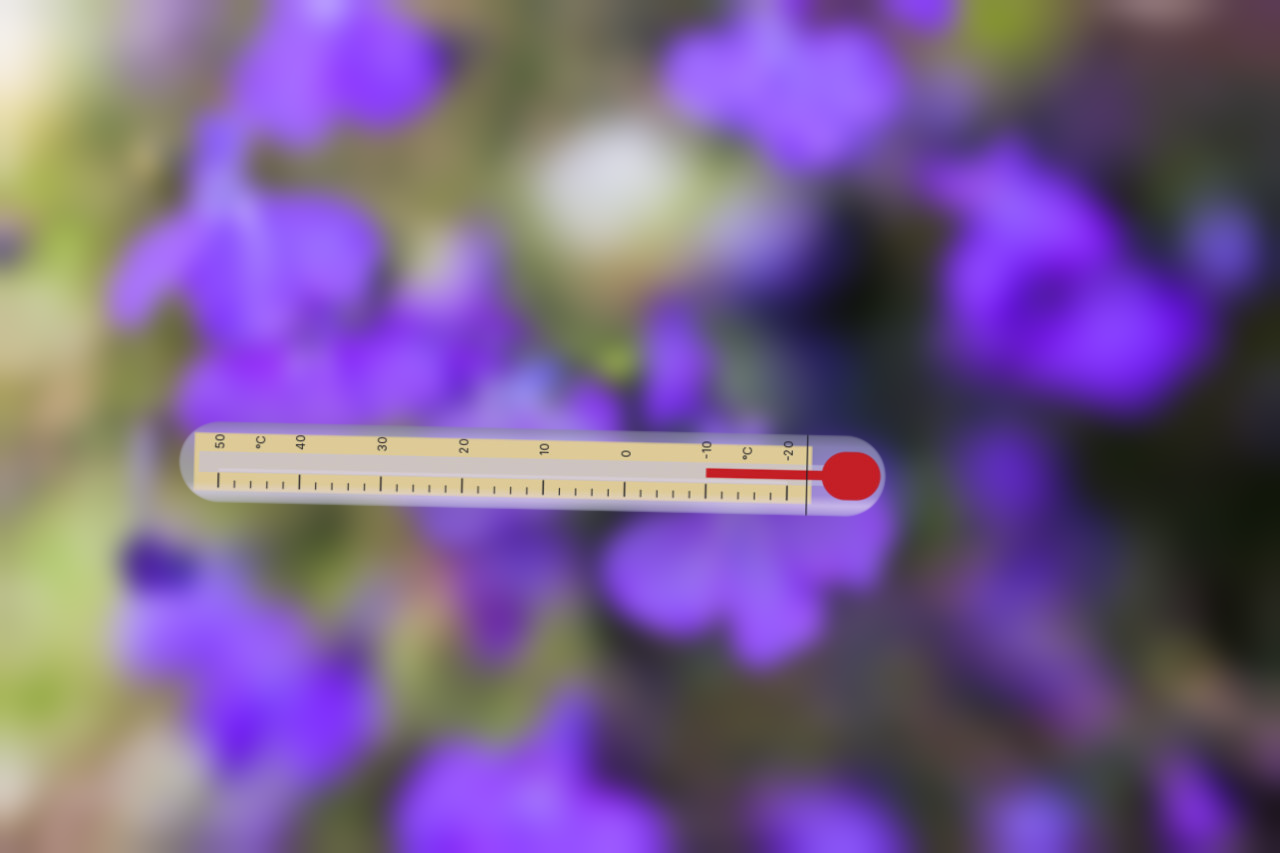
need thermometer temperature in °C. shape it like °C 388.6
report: °C -10
